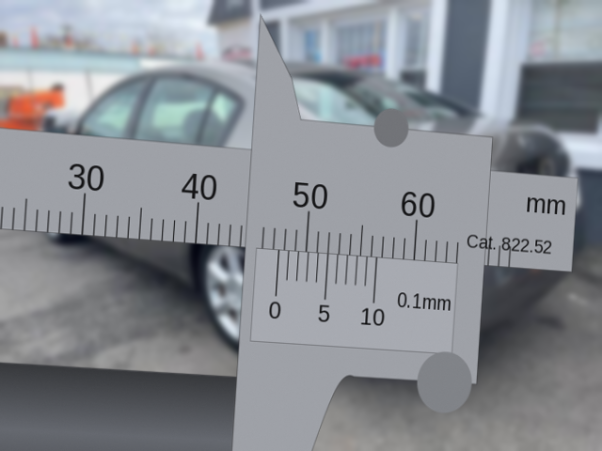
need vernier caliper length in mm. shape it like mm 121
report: mm 47.5
